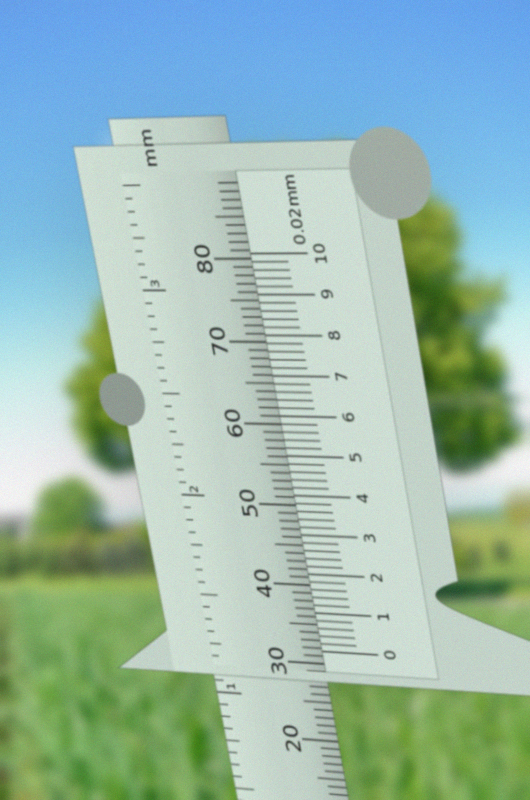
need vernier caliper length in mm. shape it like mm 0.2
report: mm 31.6
